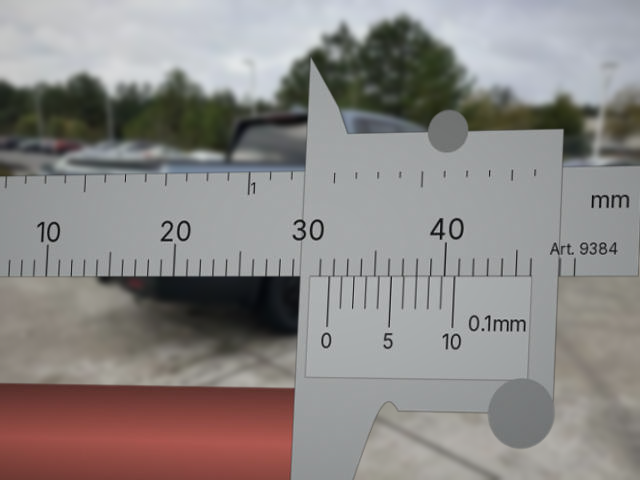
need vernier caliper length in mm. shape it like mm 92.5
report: mm 31.7
